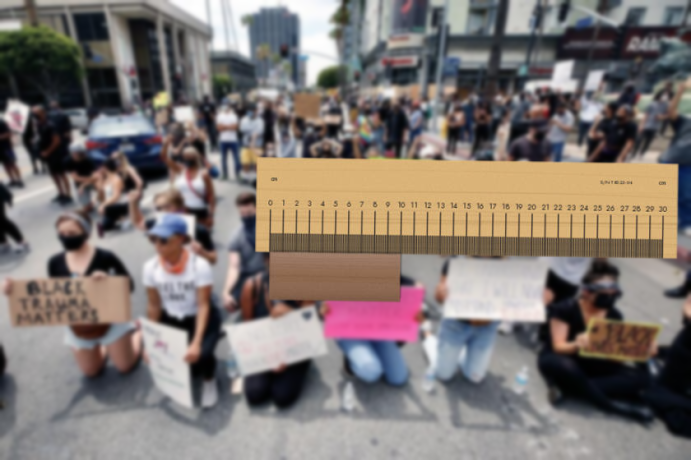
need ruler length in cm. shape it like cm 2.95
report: cm 10
